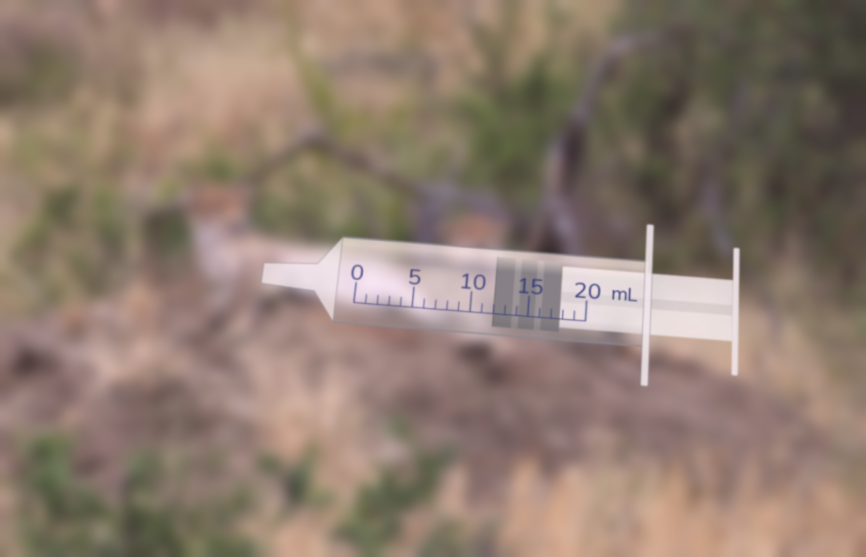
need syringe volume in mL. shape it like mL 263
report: mL 12
